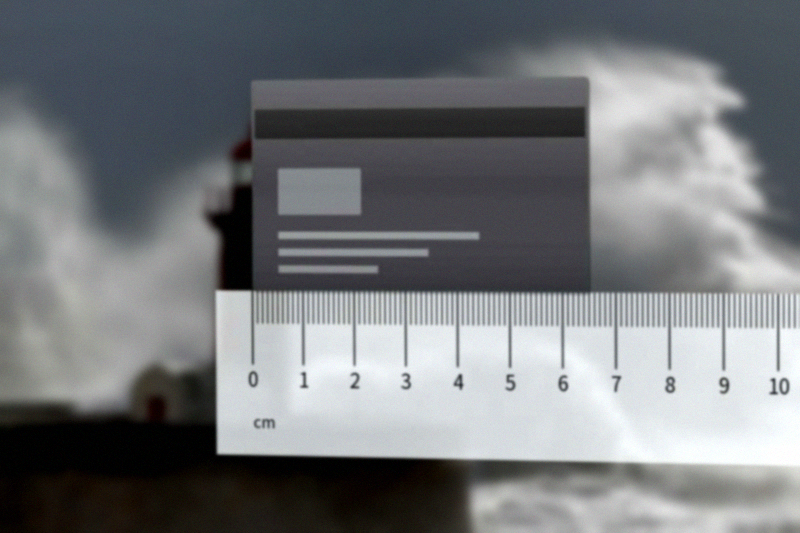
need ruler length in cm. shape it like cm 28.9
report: cm 6.5
